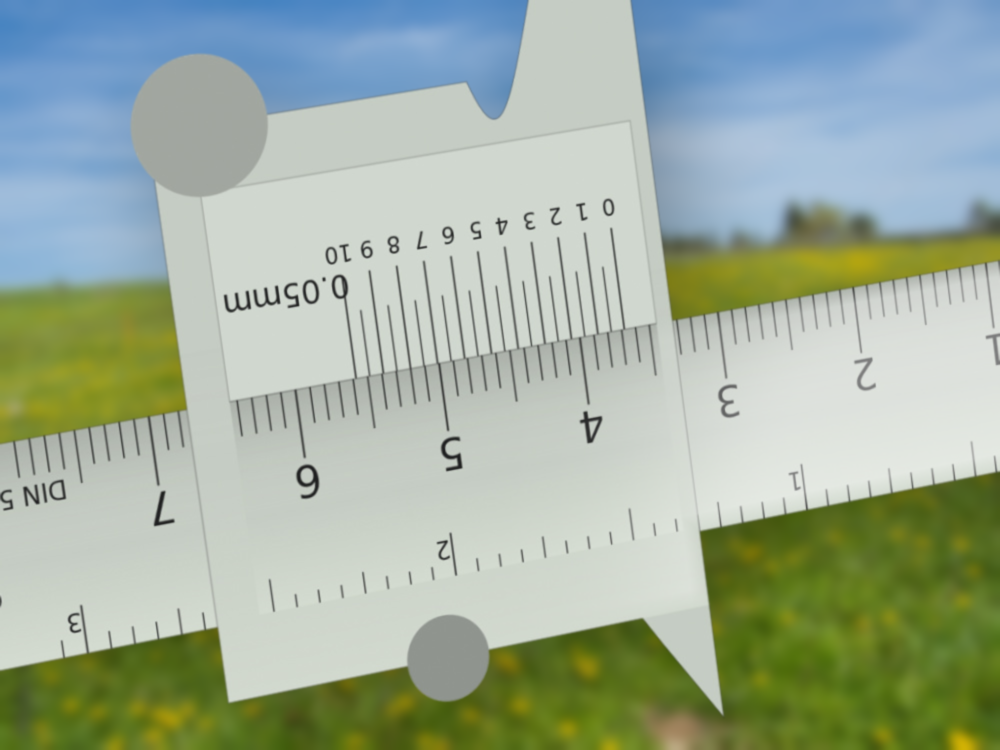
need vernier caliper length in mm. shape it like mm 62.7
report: mm 36.8
